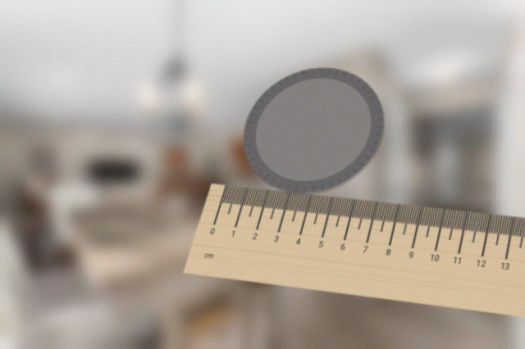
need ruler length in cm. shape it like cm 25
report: cm 6.5
